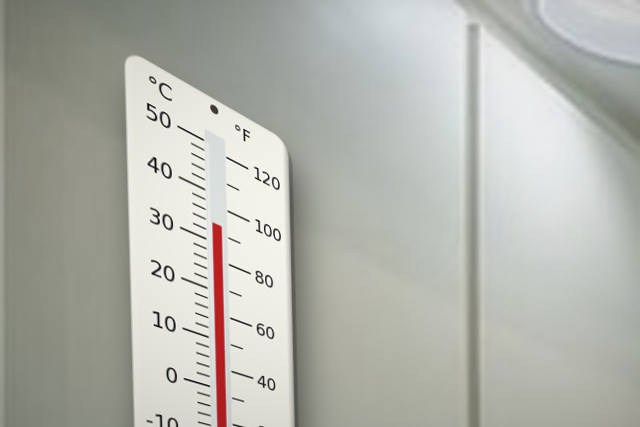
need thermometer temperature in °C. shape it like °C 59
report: °C 34
